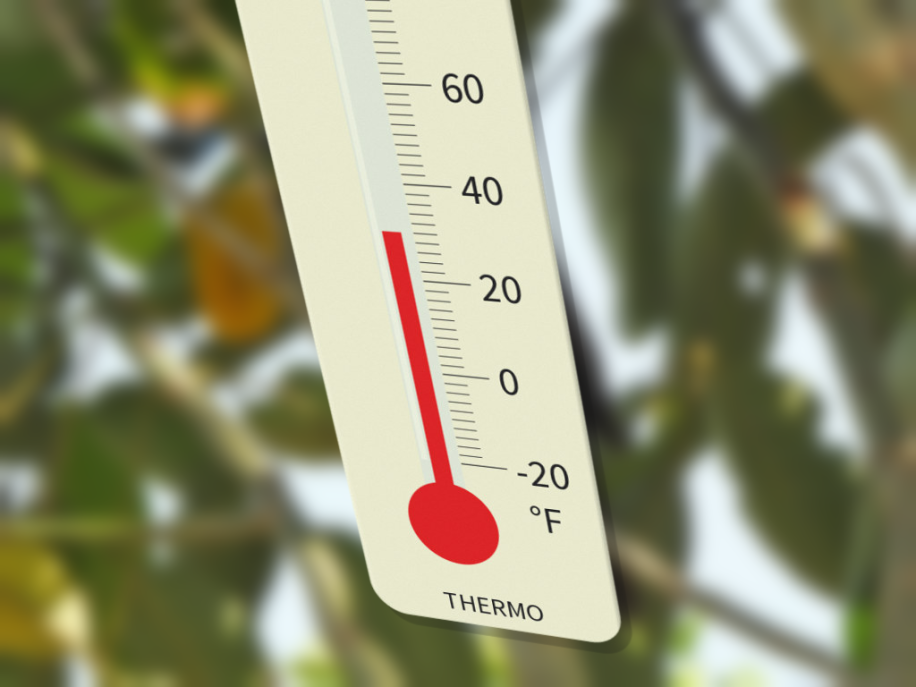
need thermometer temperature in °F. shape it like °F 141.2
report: °F 30
